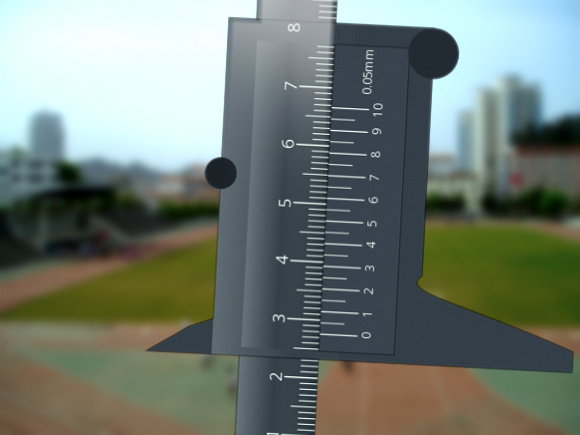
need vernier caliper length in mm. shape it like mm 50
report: mm 27.6
